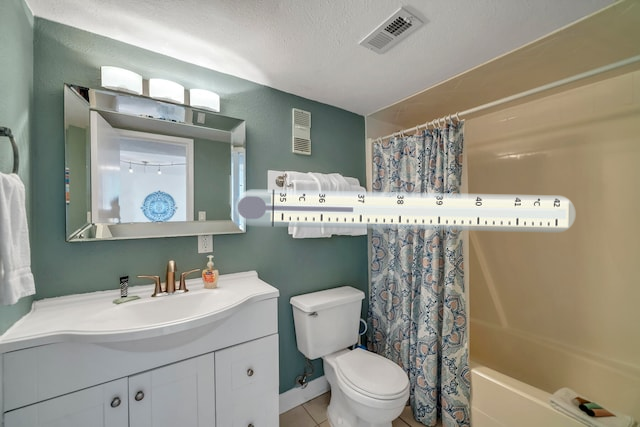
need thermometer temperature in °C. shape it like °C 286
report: °C 36.8
